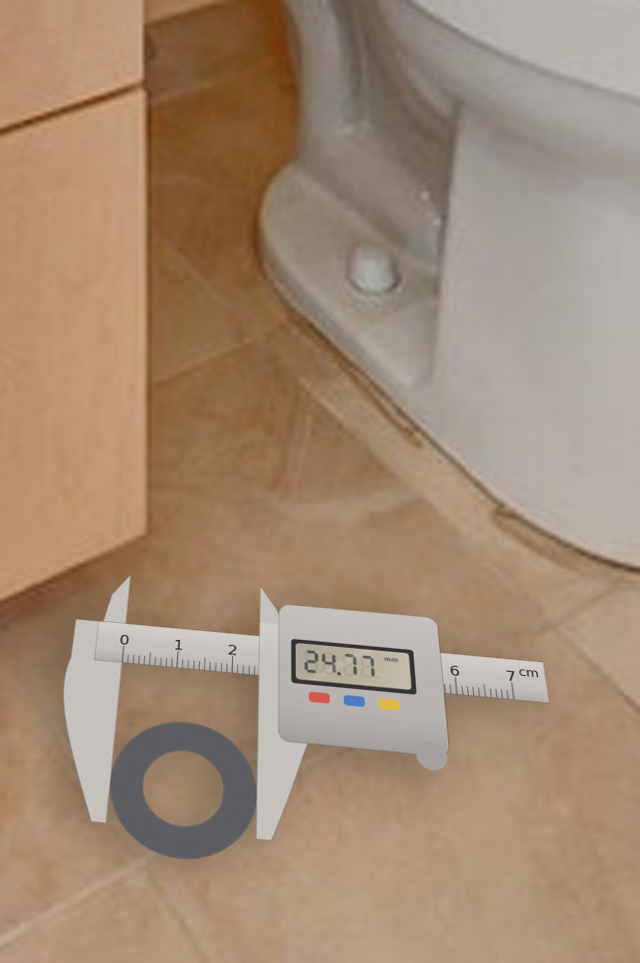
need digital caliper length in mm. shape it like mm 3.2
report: mm 24.77
